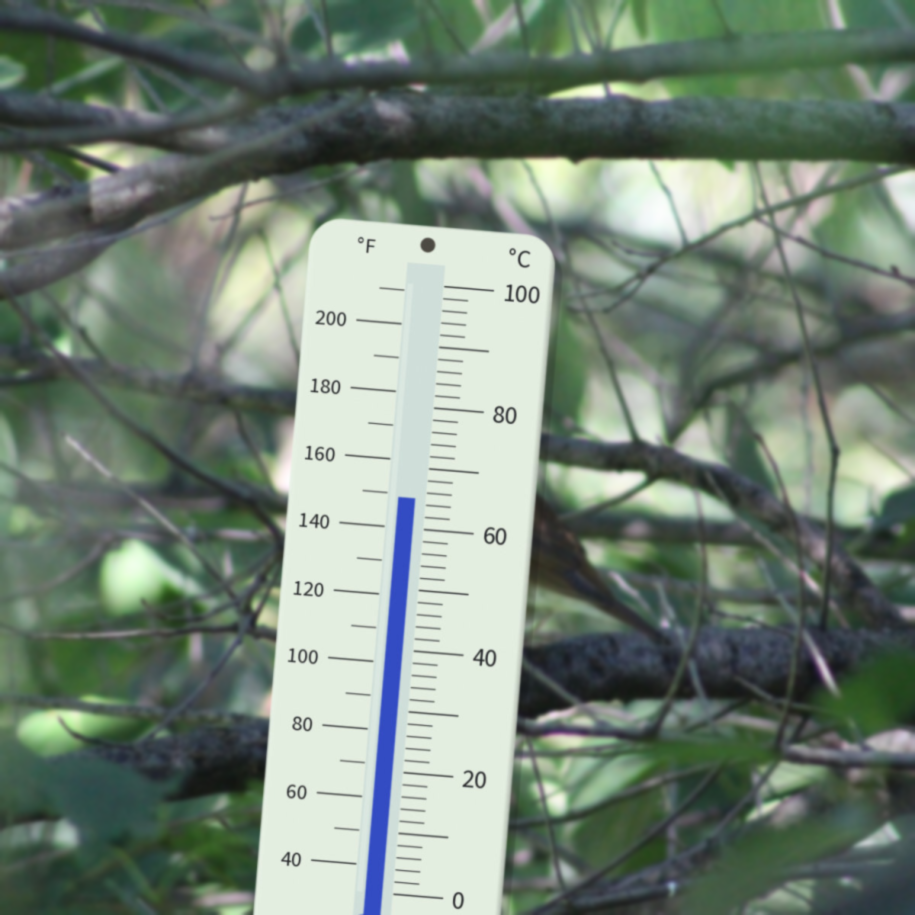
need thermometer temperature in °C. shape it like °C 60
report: °C 65
